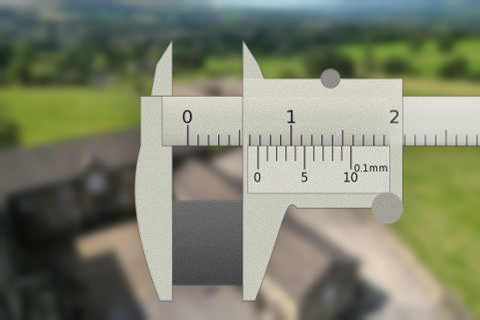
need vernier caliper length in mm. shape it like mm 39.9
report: mm 6.8
